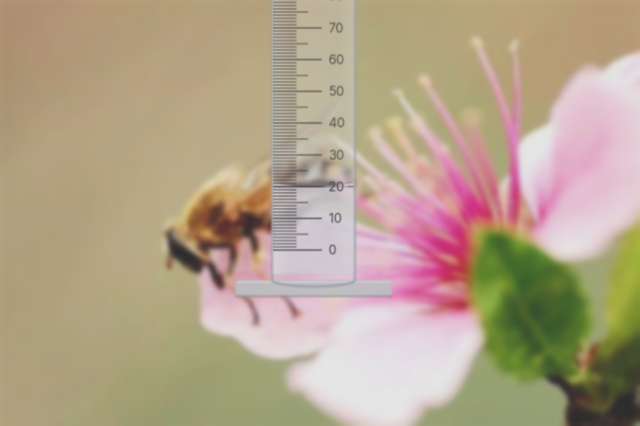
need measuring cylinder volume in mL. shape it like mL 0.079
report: mL 20
